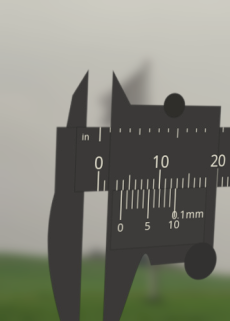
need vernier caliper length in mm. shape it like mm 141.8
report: mm 3.8
